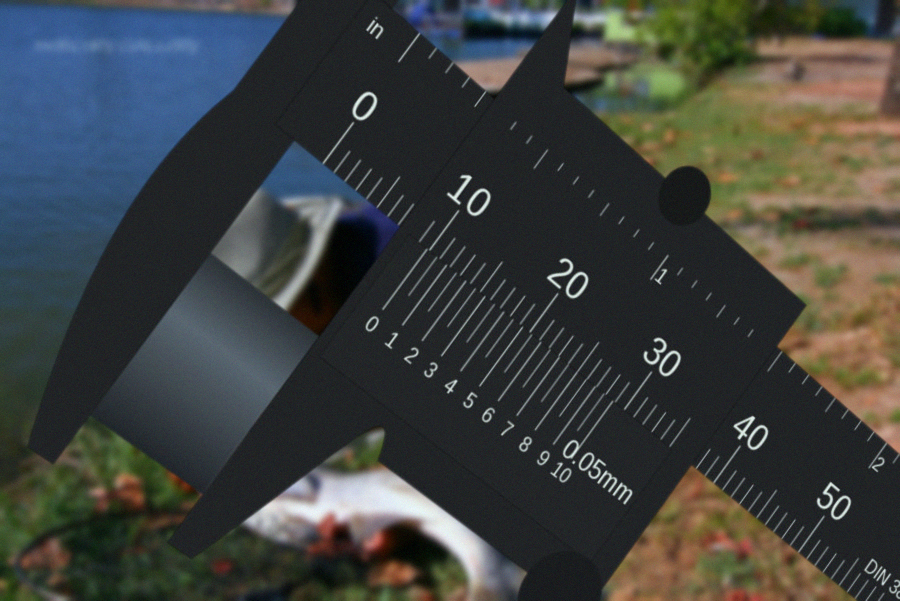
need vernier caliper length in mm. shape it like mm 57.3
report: mm 9.8
